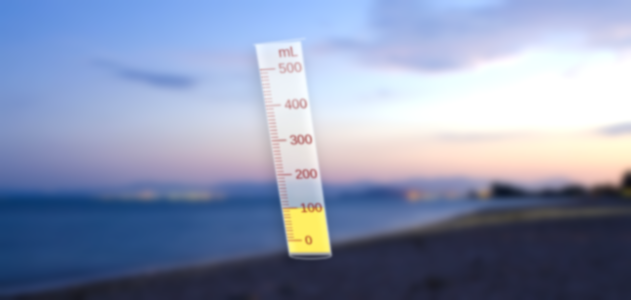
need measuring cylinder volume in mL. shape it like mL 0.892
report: mL 100
